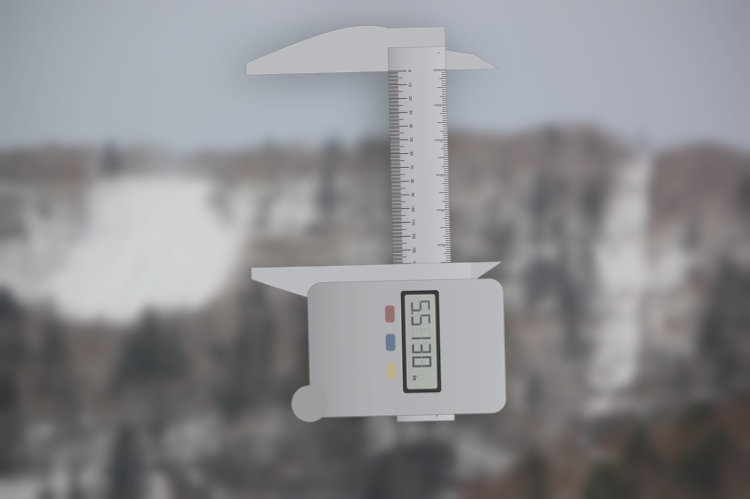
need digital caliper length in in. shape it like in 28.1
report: in 5.5130
